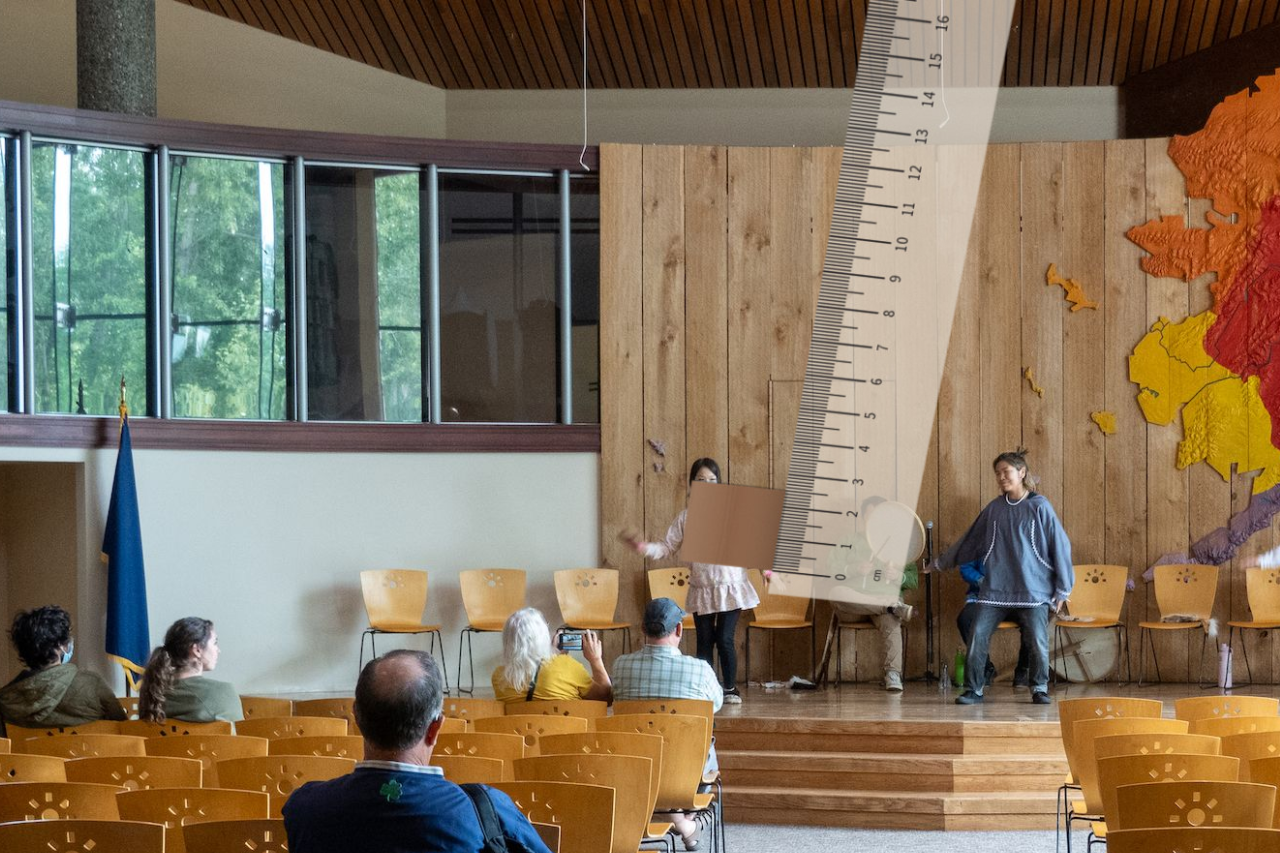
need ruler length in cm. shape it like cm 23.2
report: cm 2.5
